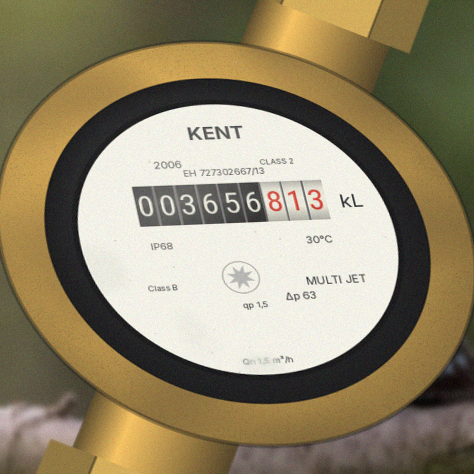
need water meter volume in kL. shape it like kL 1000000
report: kL 3656.813
